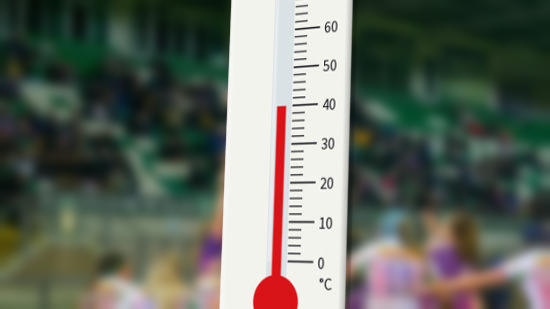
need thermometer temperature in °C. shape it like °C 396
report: °C 40
